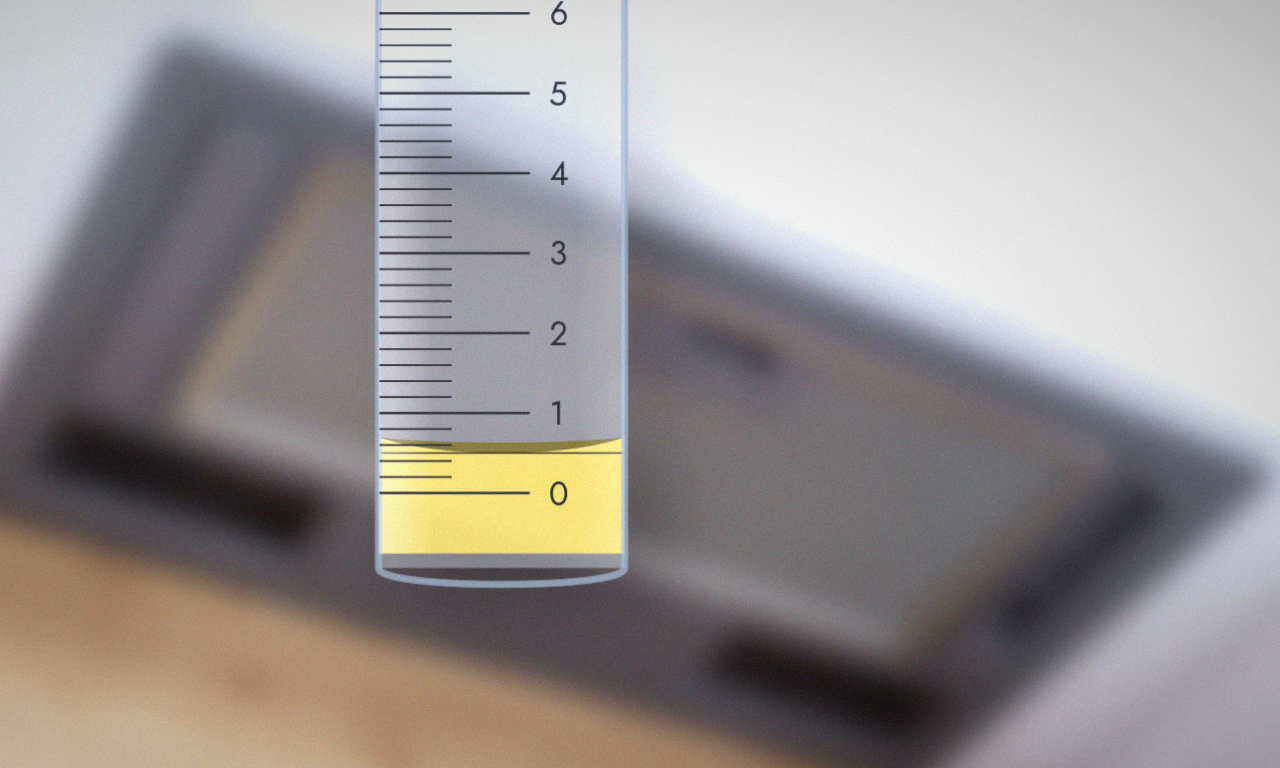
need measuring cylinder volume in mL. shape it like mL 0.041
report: mL 0.5
